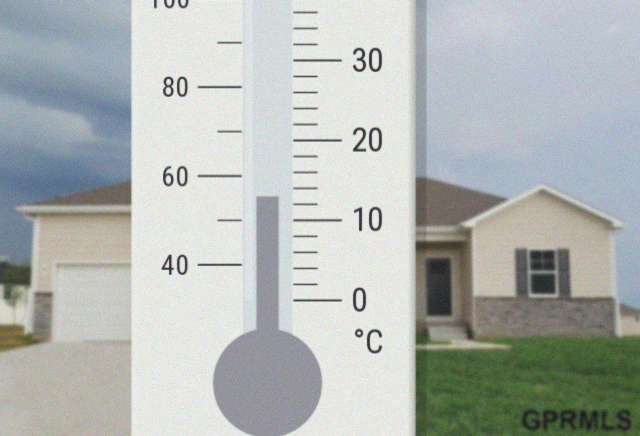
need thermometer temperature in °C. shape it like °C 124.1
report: °C 13
